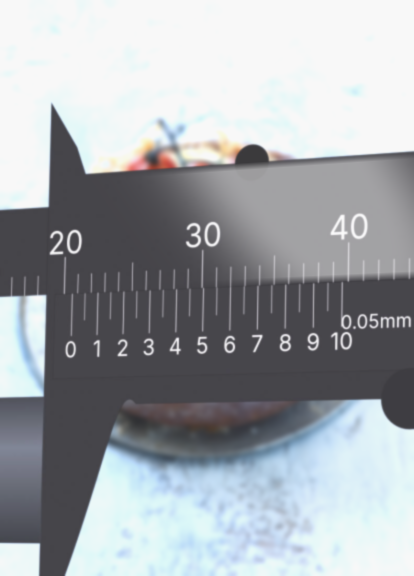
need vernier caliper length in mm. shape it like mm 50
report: mm 20.6
